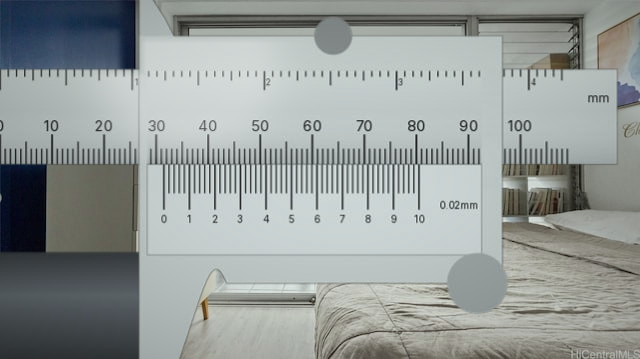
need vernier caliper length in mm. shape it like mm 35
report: mm 31.5
